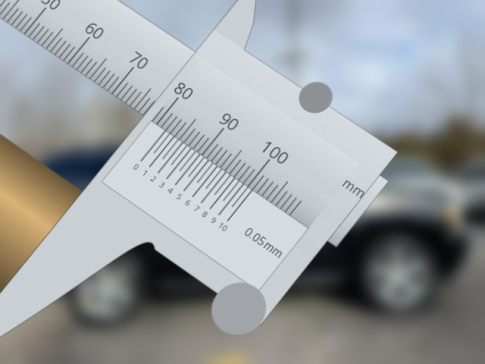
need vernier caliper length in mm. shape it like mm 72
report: mm 82.0
